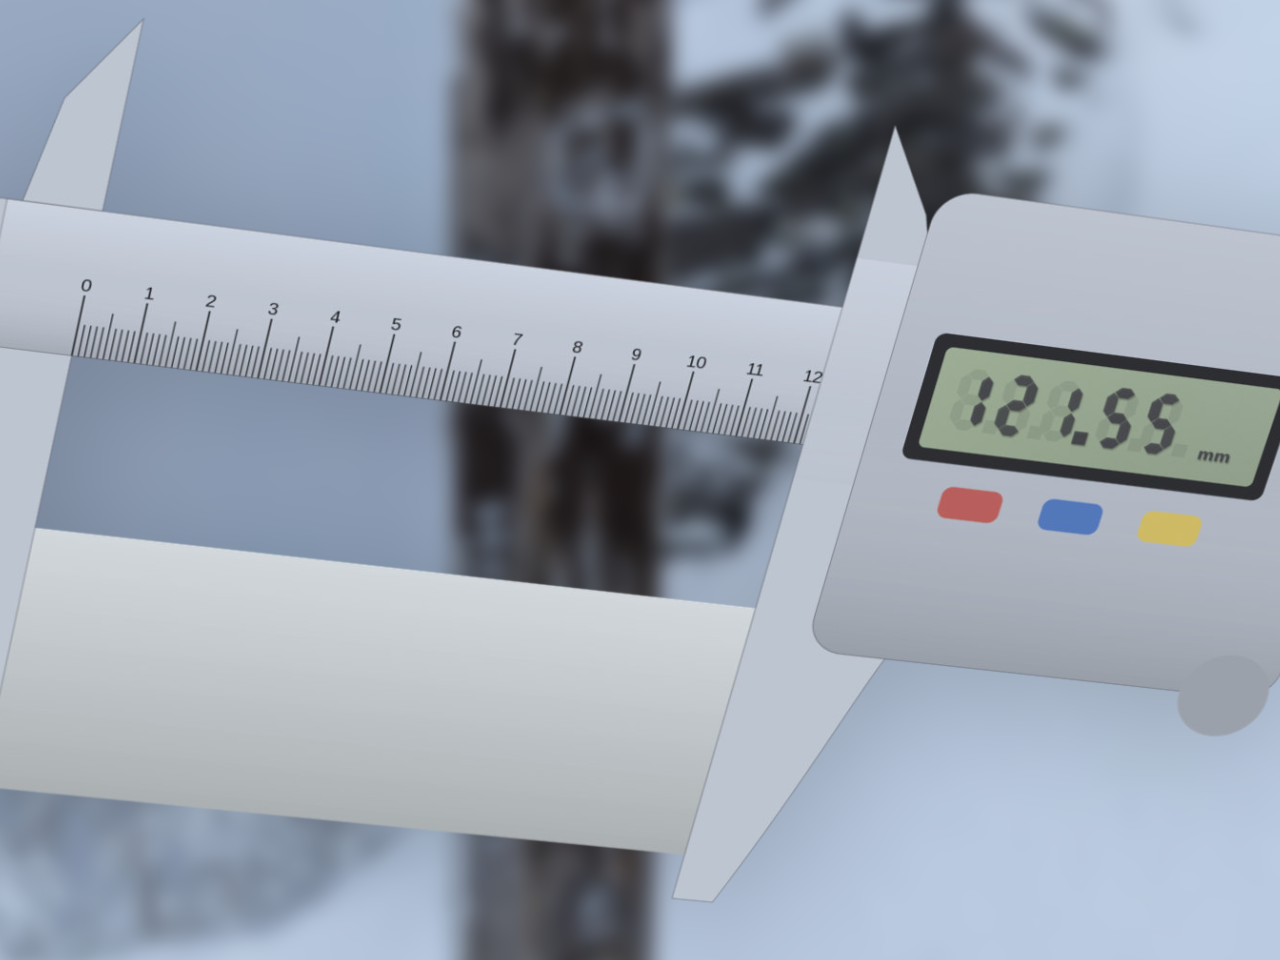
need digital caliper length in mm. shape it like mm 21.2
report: mm 121.55
